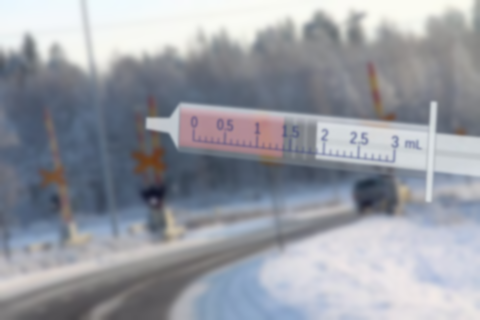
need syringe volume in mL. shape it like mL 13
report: mL 1.4
